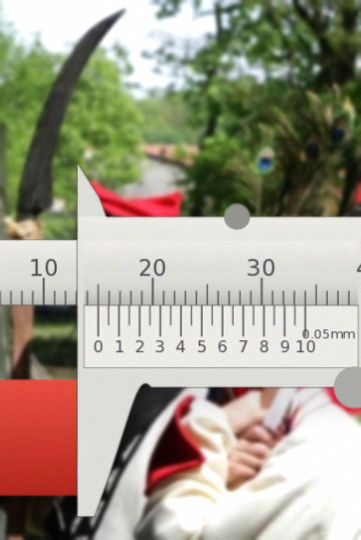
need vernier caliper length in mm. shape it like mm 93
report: mm 15.0
